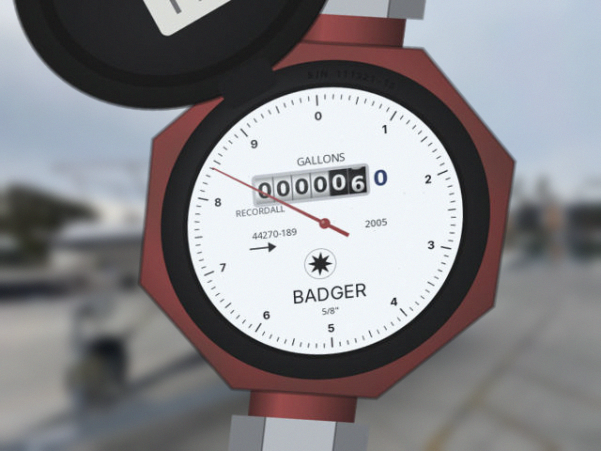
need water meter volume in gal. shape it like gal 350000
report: gal 58.4
